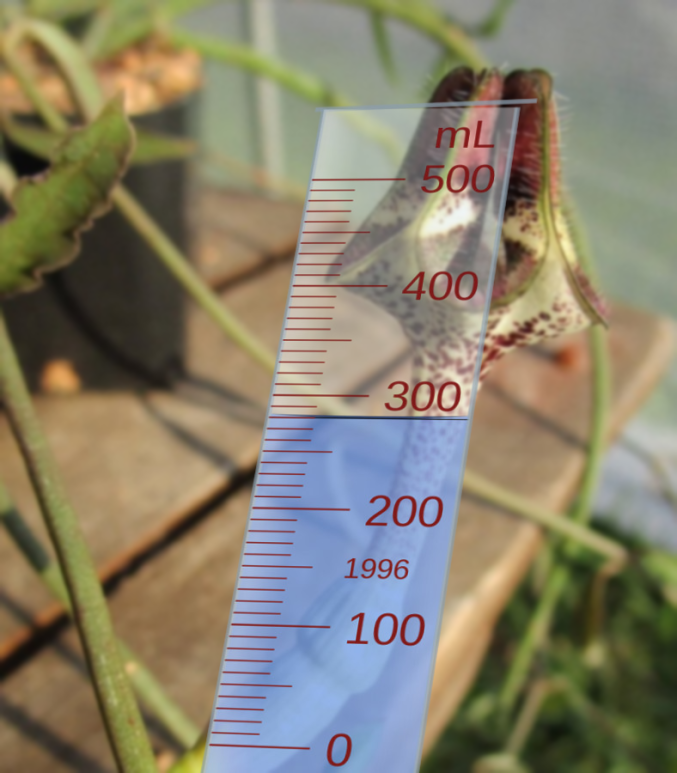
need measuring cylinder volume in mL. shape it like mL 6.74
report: mL 280
